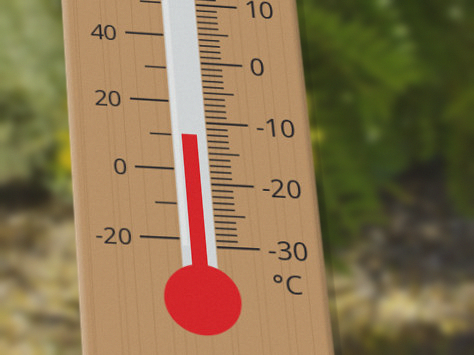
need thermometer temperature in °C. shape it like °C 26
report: °C -12
